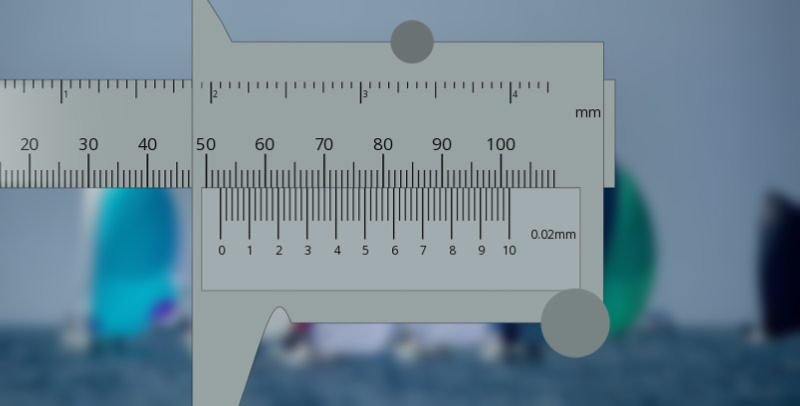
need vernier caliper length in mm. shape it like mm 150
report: mm 52.4
